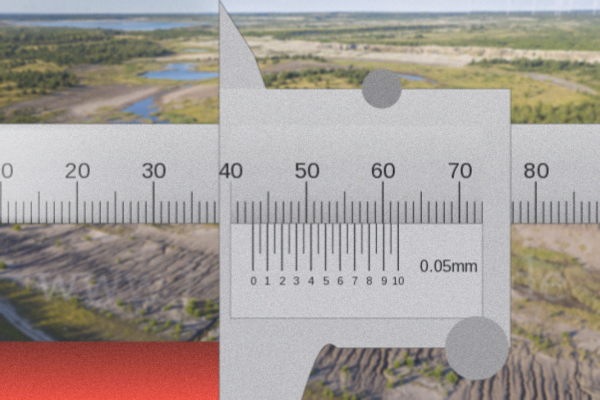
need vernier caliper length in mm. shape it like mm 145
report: mm 43.0
